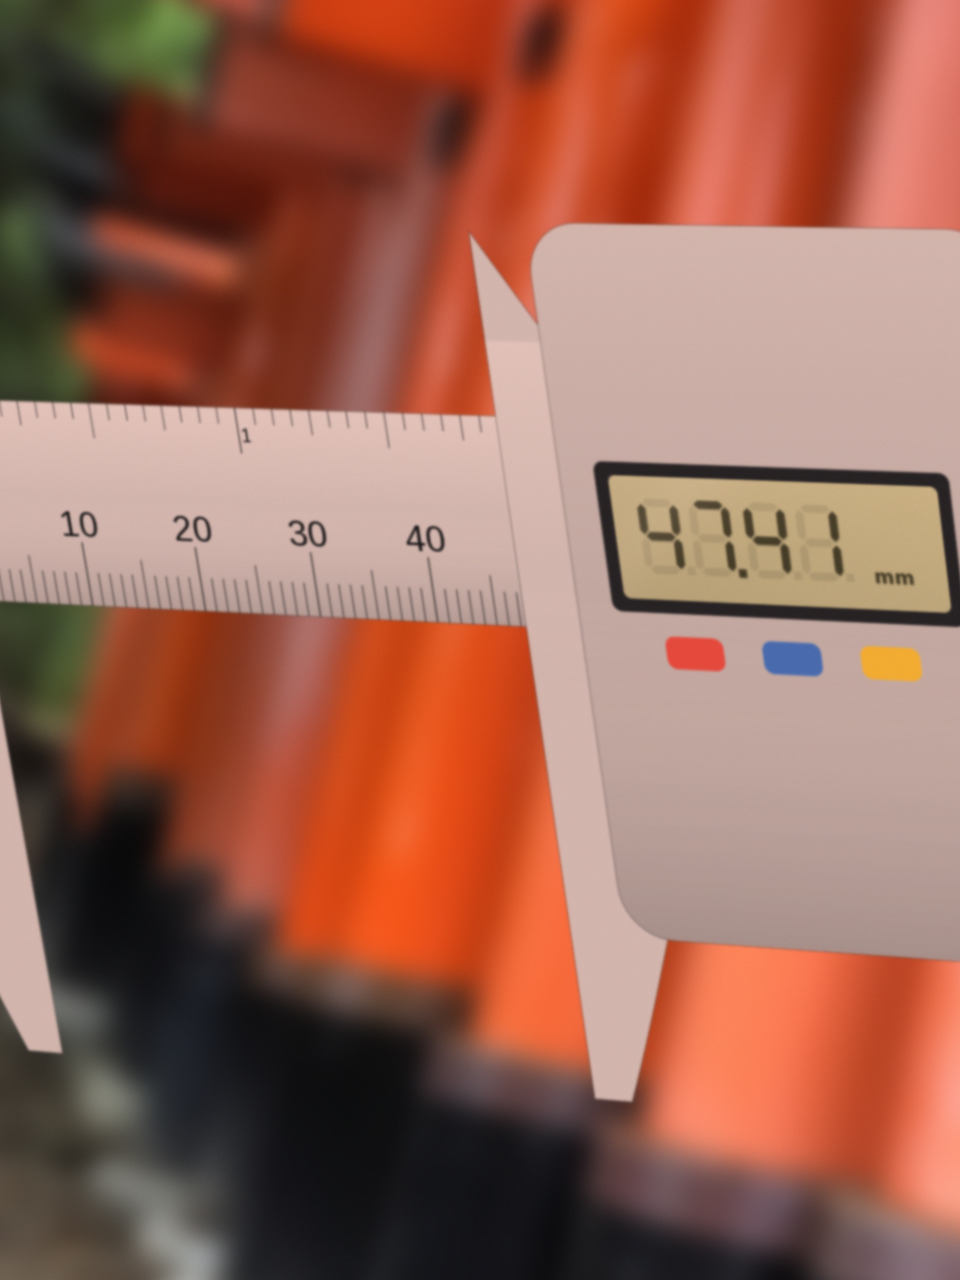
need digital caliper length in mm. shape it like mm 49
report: mm 47.41
